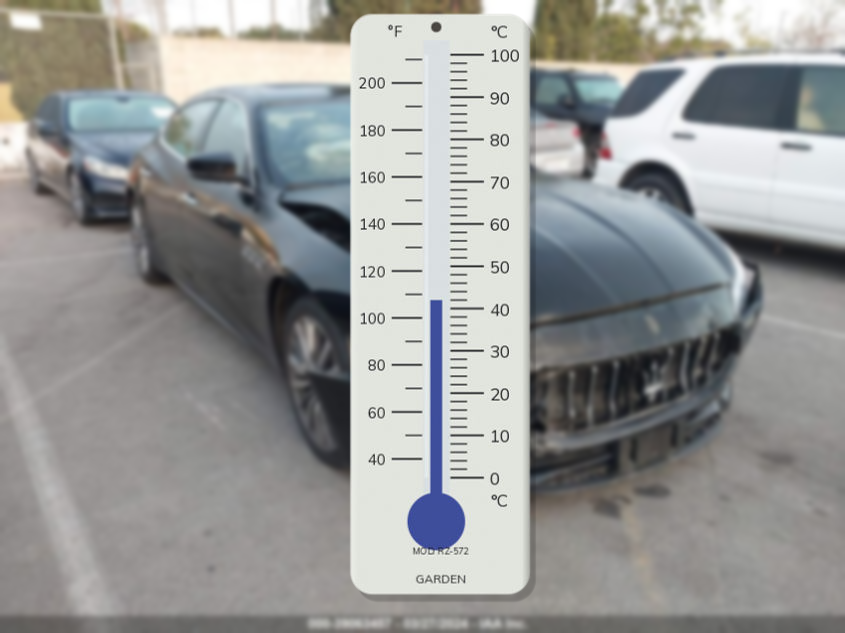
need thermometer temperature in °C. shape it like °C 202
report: °C 42
